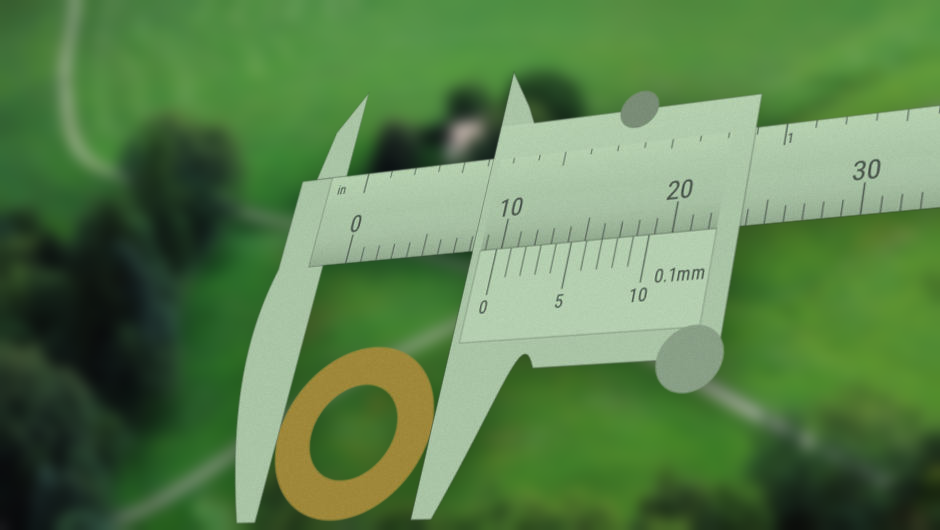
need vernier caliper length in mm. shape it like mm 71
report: mm 9.7
